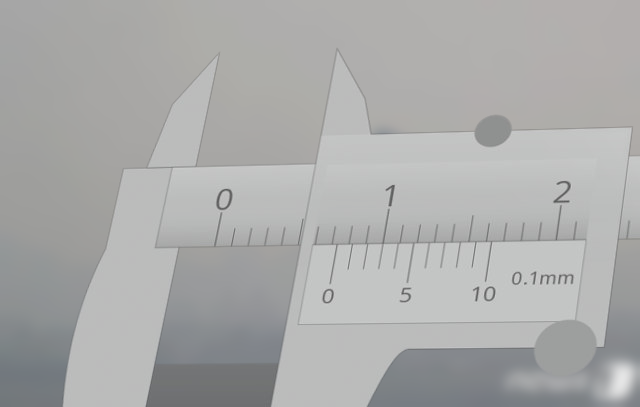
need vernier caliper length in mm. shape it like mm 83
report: mm 7.3
